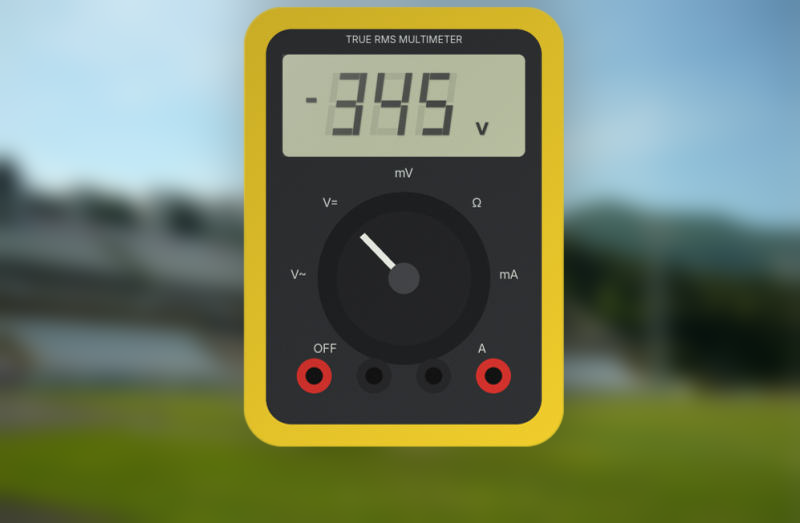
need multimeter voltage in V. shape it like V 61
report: V -345
